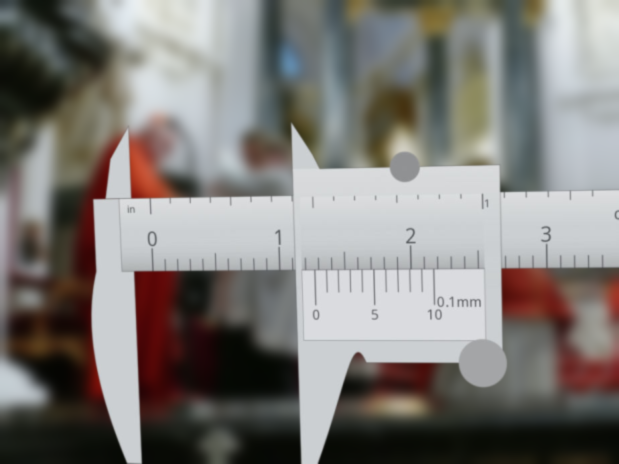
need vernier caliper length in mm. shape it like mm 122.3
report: mm 12.7
